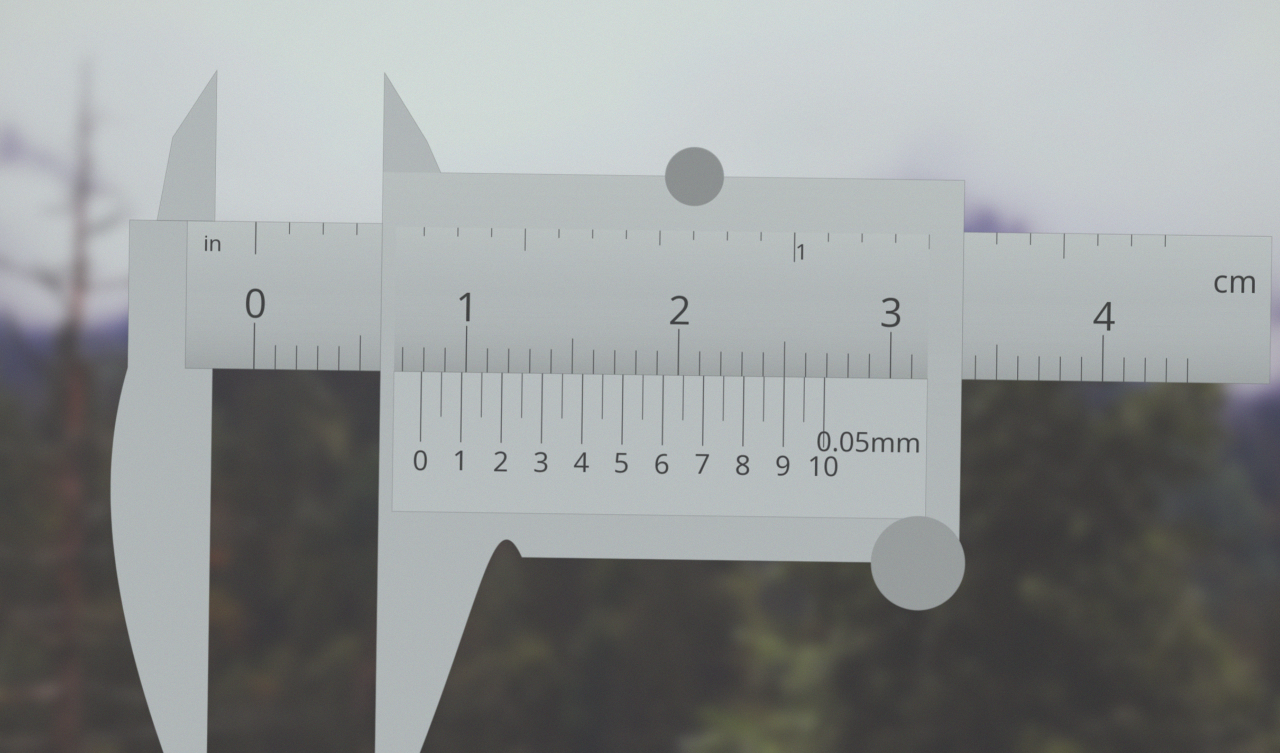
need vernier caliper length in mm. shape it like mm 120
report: mm 7.9
